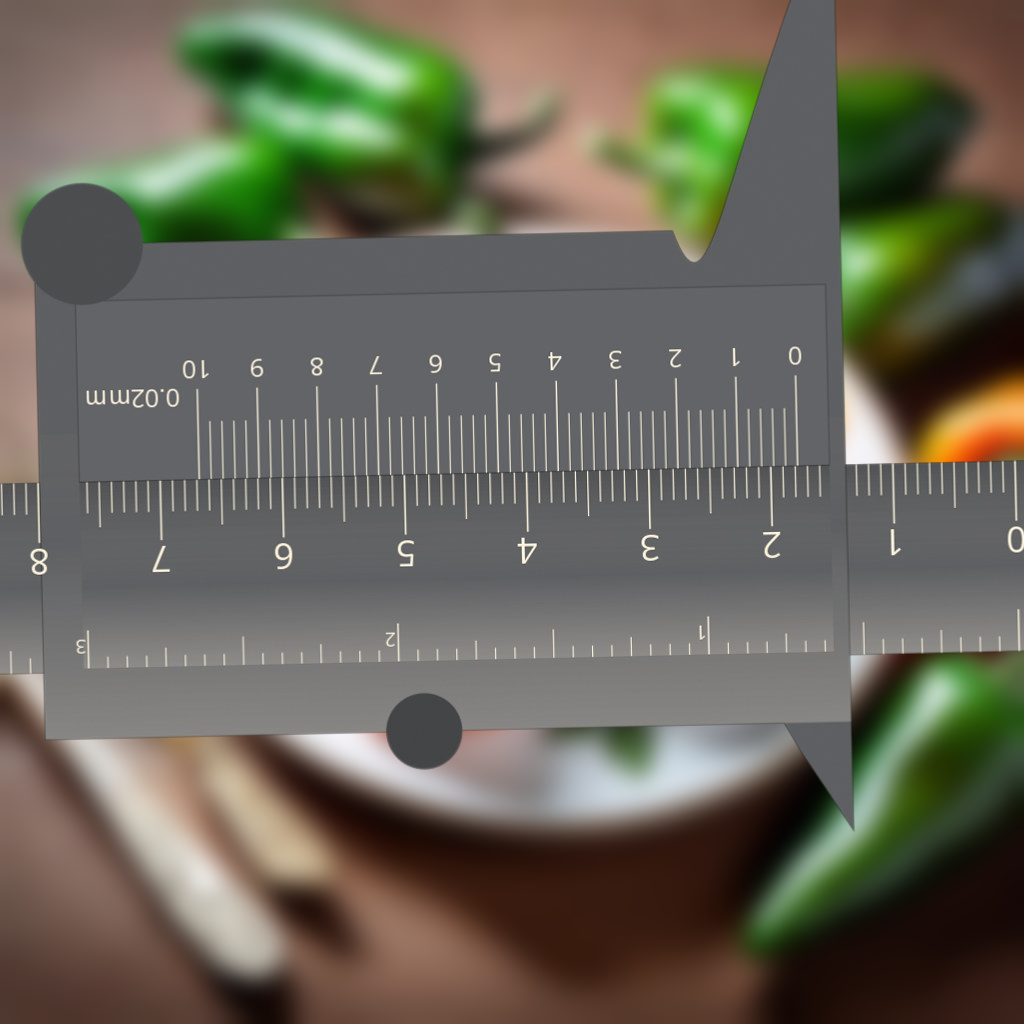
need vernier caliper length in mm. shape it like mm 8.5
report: mm 17.8
